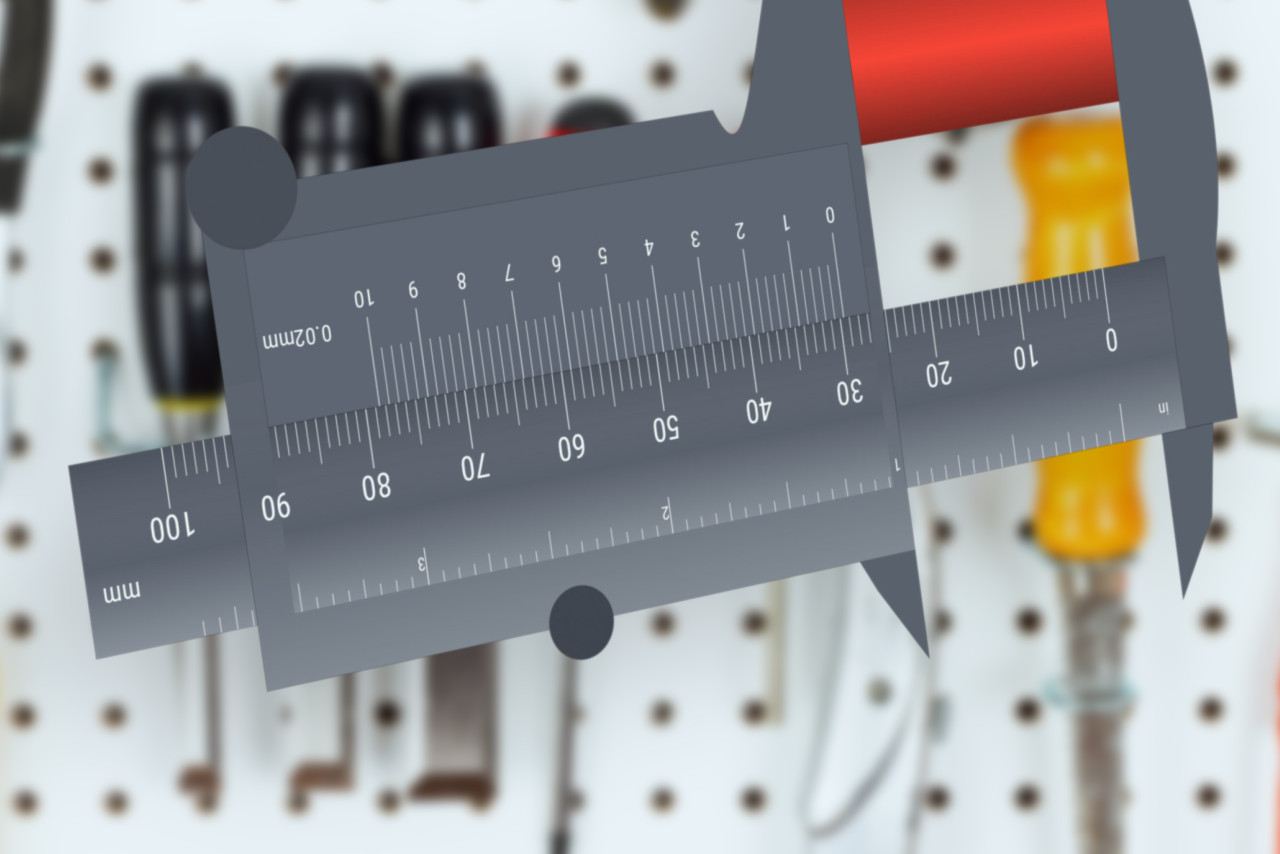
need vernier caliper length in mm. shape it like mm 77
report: mm 29.6
